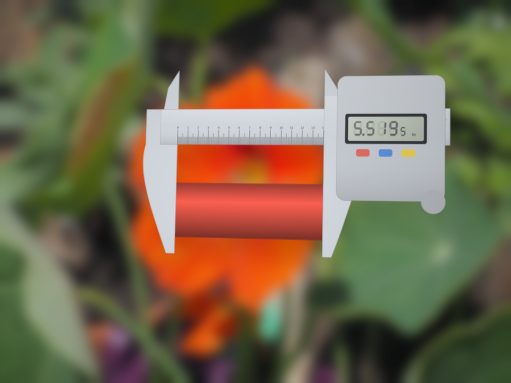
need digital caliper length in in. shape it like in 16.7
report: in 5.5195
